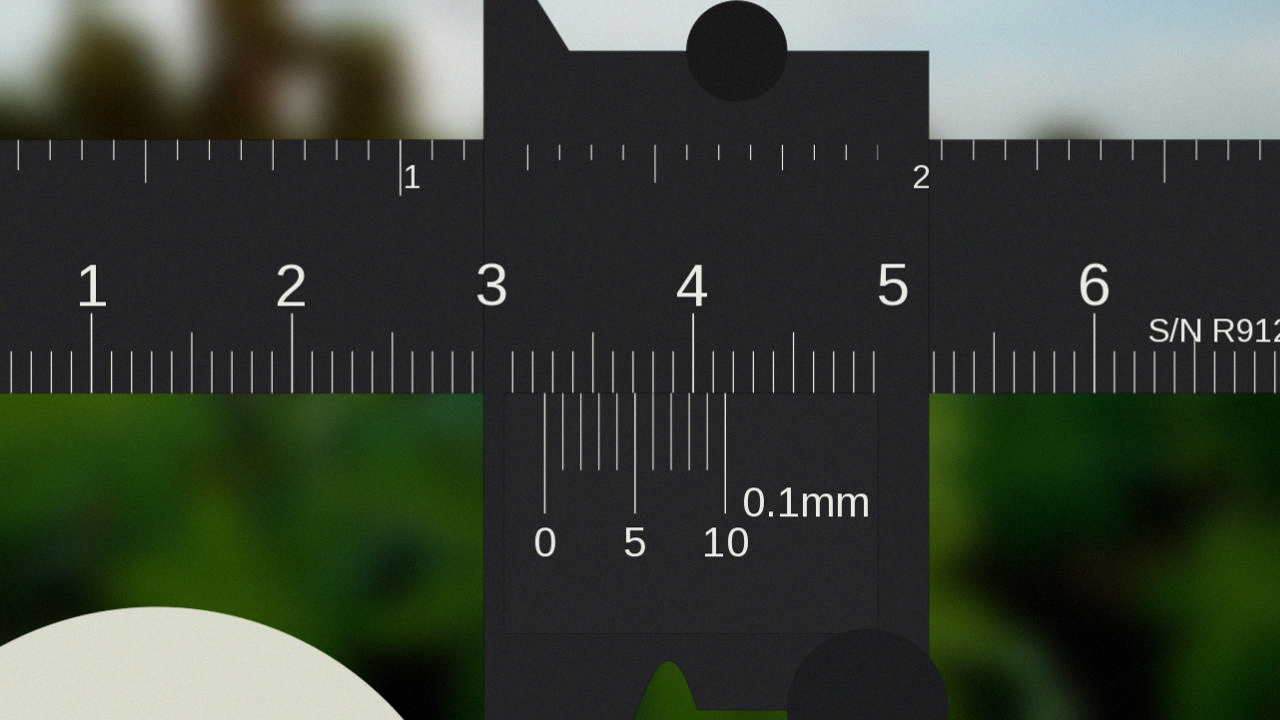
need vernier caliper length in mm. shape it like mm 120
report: mm 32.6
